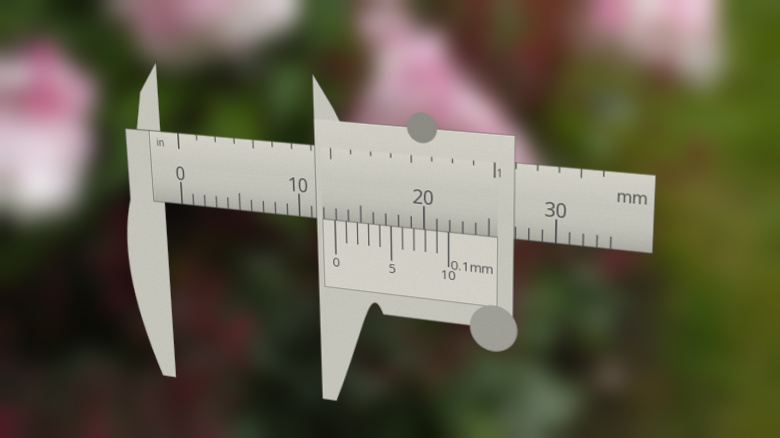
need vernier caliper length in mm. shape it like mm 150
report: mm 12.9
